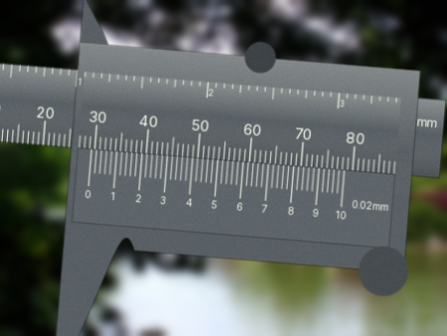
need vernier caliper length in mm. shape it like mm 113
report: mm 29.4
